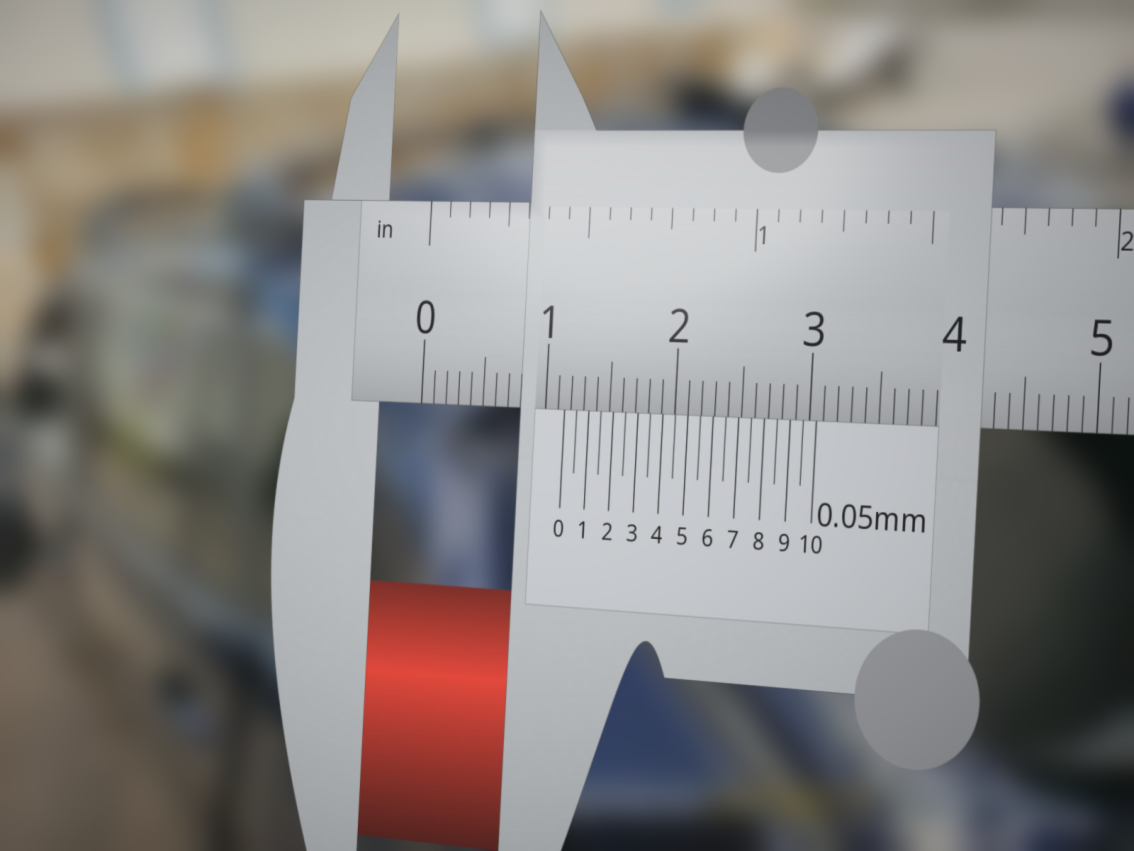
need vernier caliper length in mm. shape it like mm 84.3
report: mm 11.5
